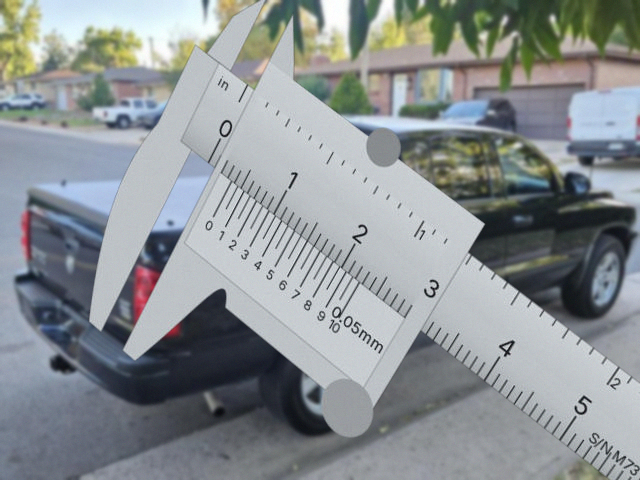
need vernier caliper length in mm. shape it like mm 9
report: mm 3.6
